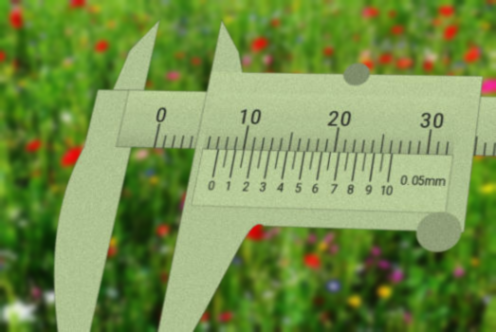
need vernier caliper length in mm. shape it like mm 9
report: mm 7.2
